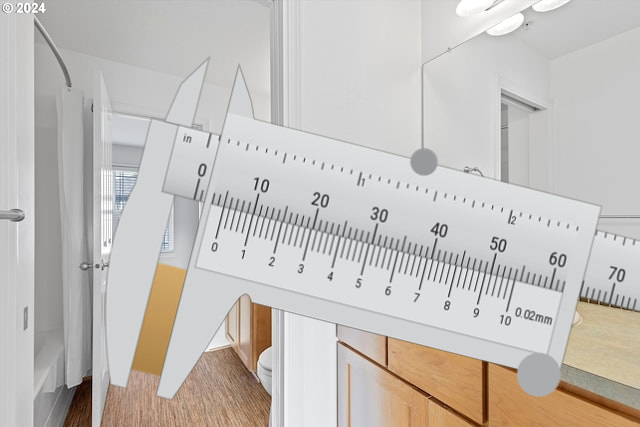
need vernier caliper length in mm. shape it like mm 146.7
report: mm 5.0
